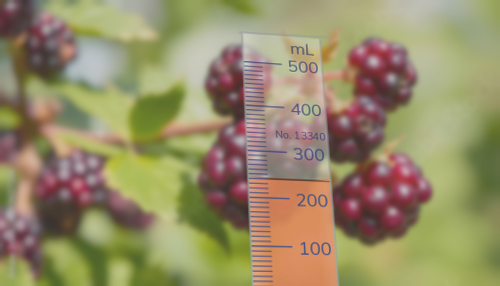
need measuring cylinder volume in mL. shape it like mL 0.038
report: mL 240
